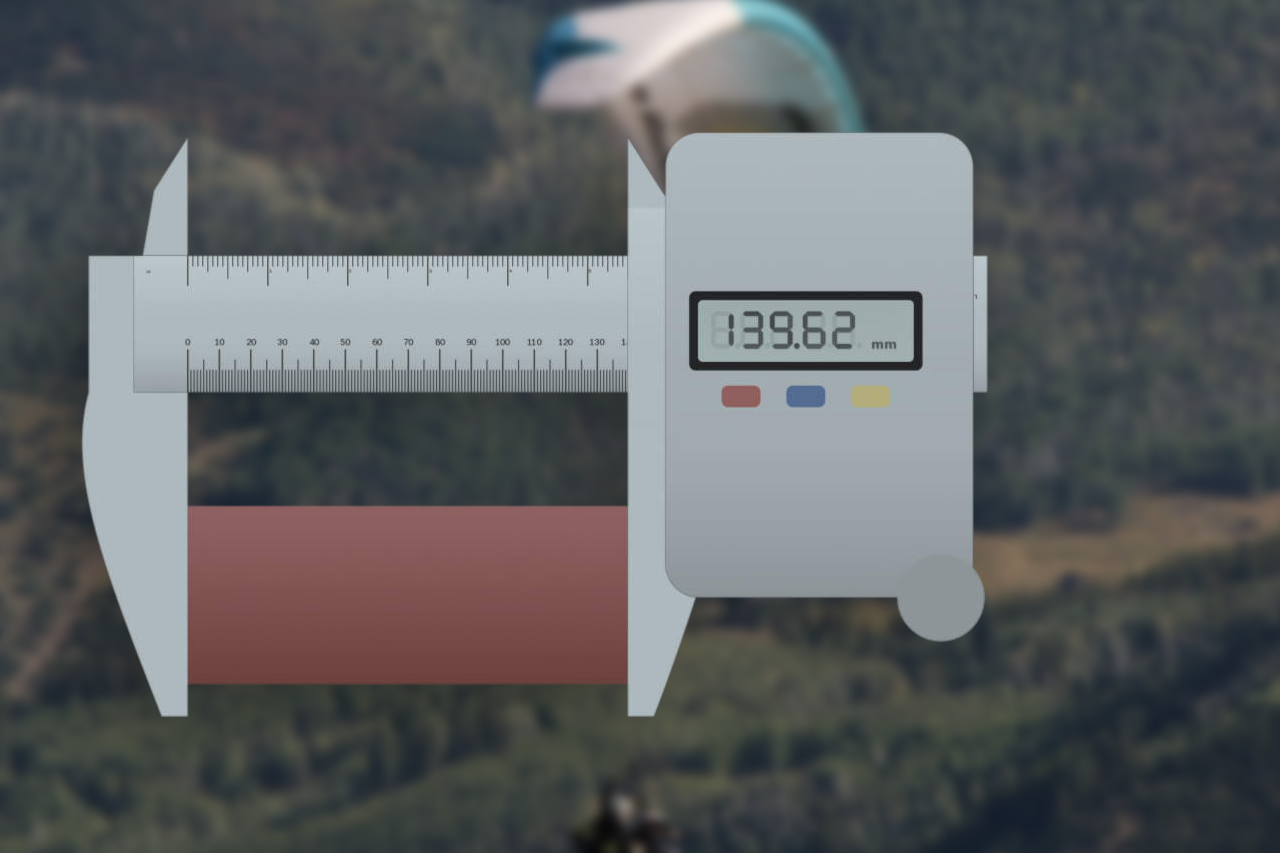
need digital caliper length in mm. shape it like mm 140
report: mm 139.62
